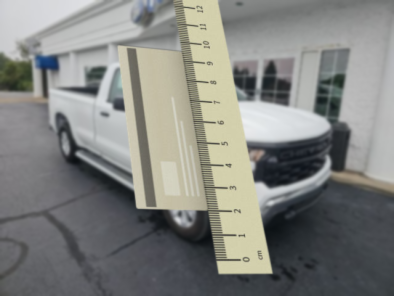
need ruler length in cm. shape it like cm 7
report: cm 7.5
